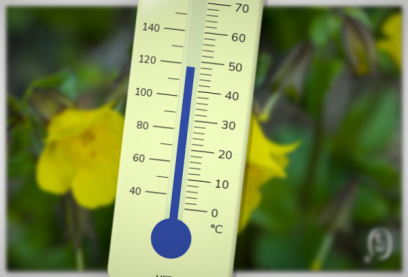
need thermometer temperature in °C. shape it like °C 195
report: °C 48
